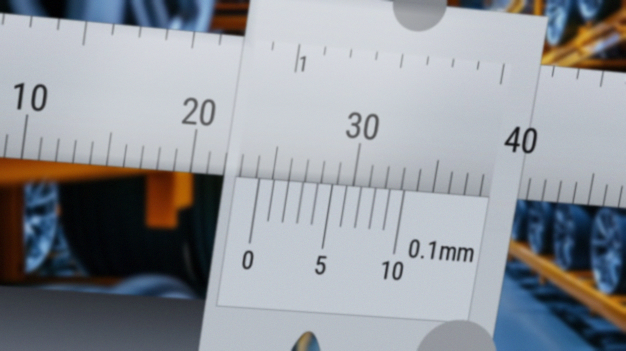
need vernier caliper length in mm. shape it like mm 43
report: mm 24.2
